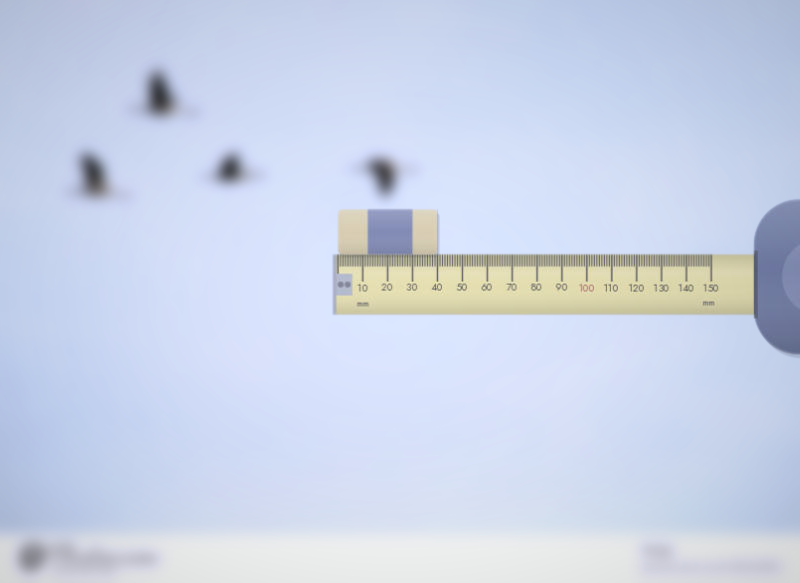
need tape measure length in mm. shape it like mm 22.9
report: mm 40
